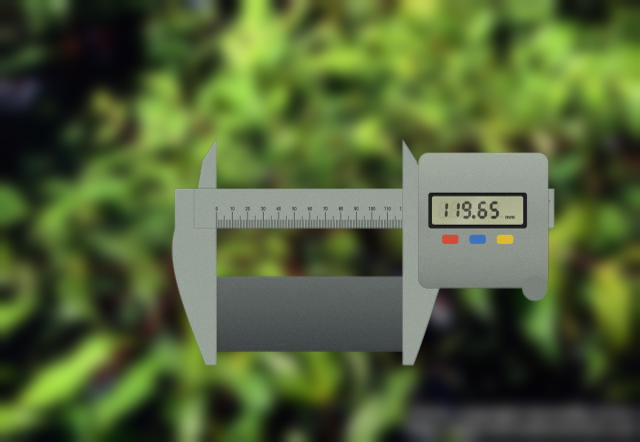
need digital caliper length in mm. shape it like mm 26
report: mm 119.65
